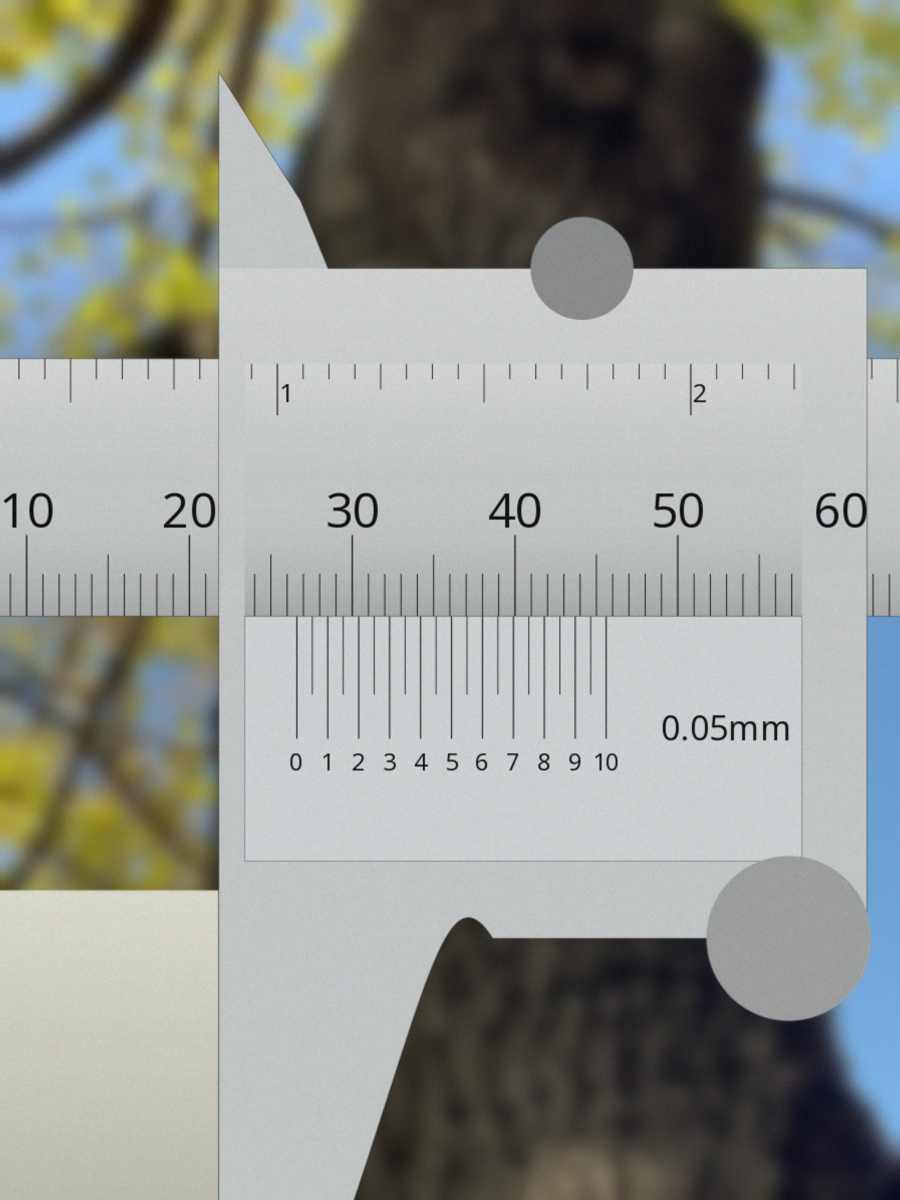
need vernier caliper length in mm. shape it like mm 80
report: mm 26.6
